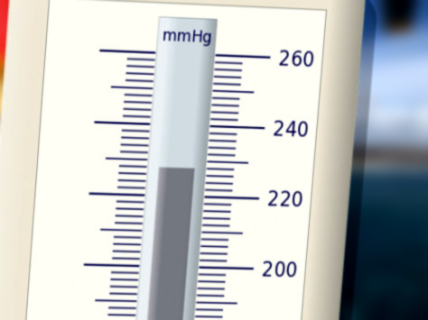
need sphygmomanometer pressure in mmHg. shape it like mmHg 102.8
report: mmHg 228
